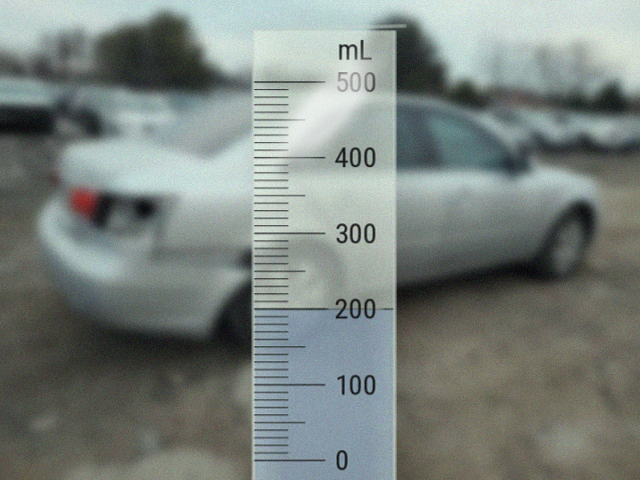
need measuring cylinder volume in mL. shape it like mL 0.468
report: mL 200
